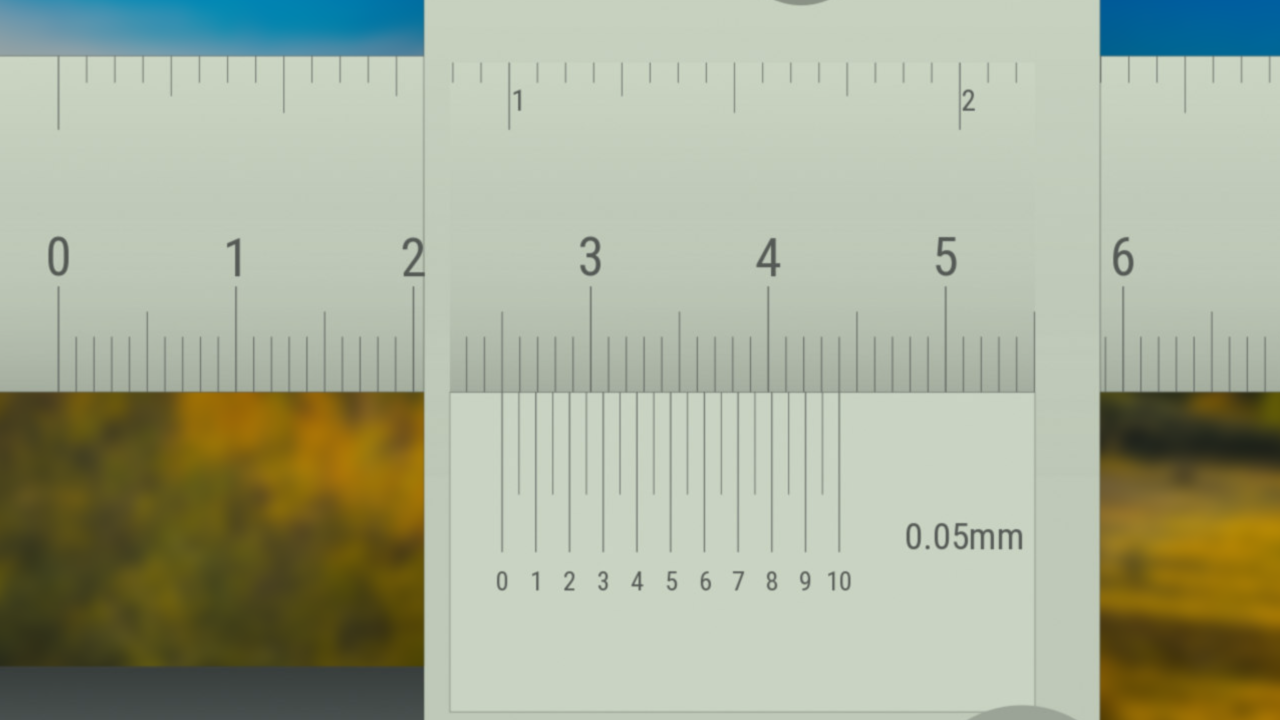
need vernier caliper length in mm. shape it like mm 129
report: mm 25.0
